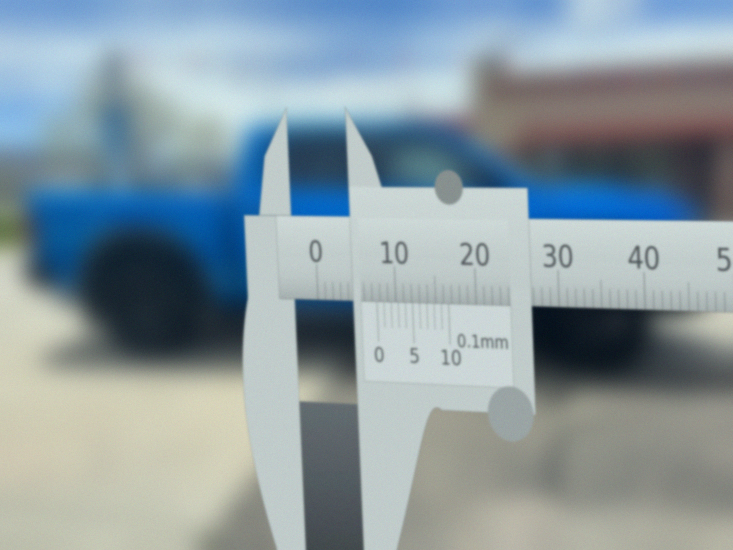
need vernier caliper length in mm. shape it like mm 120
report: mm 7.6
